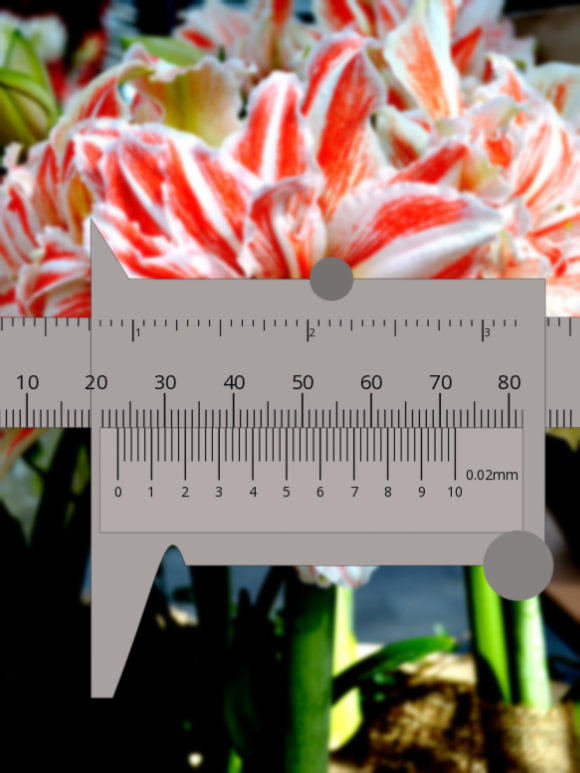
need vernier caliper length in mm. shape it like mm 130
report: mm 23.2
